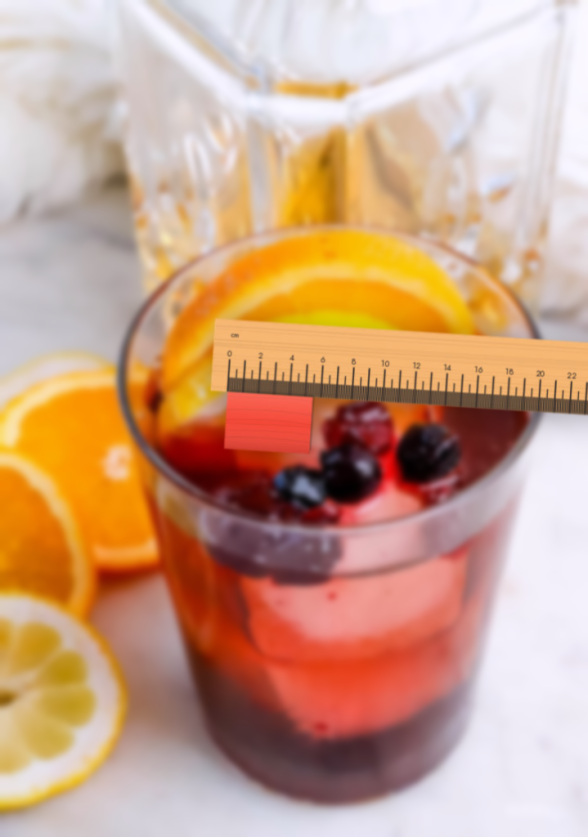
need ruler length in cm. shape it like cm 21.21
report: cm 5.5
